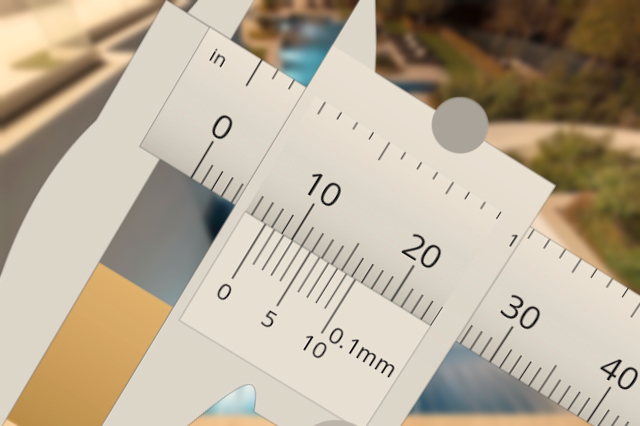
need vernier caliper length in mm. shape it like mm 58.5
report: mm 7.4
